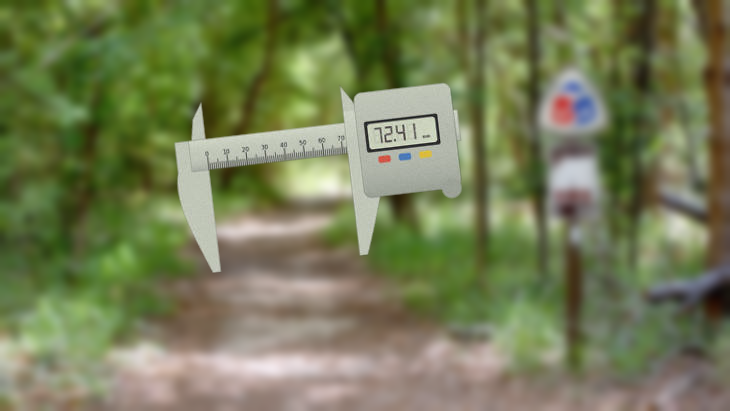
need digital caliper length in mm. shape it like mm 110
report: mm 72.41
